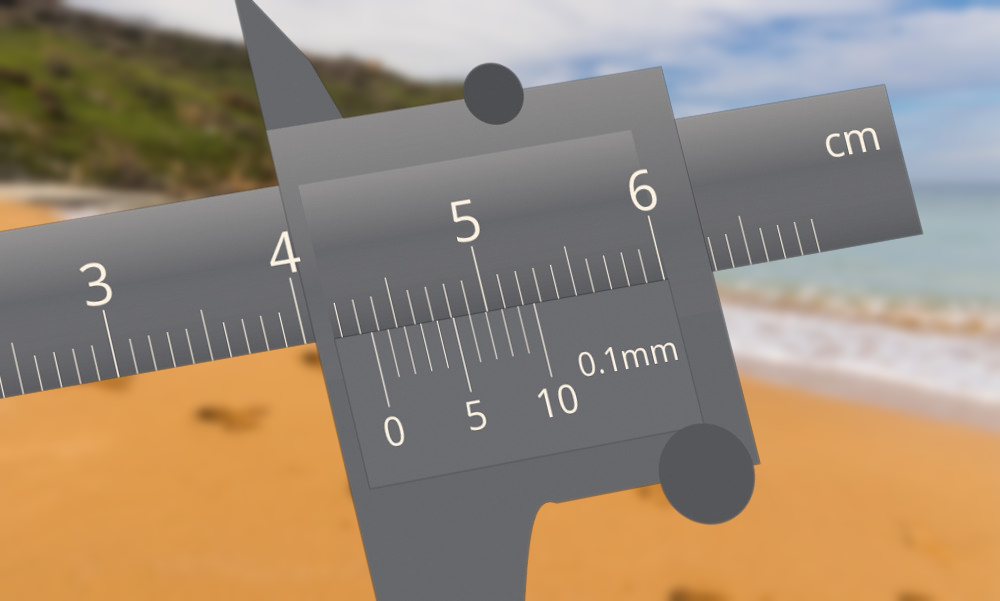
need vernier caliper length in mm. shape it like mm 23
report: mm 43.6
